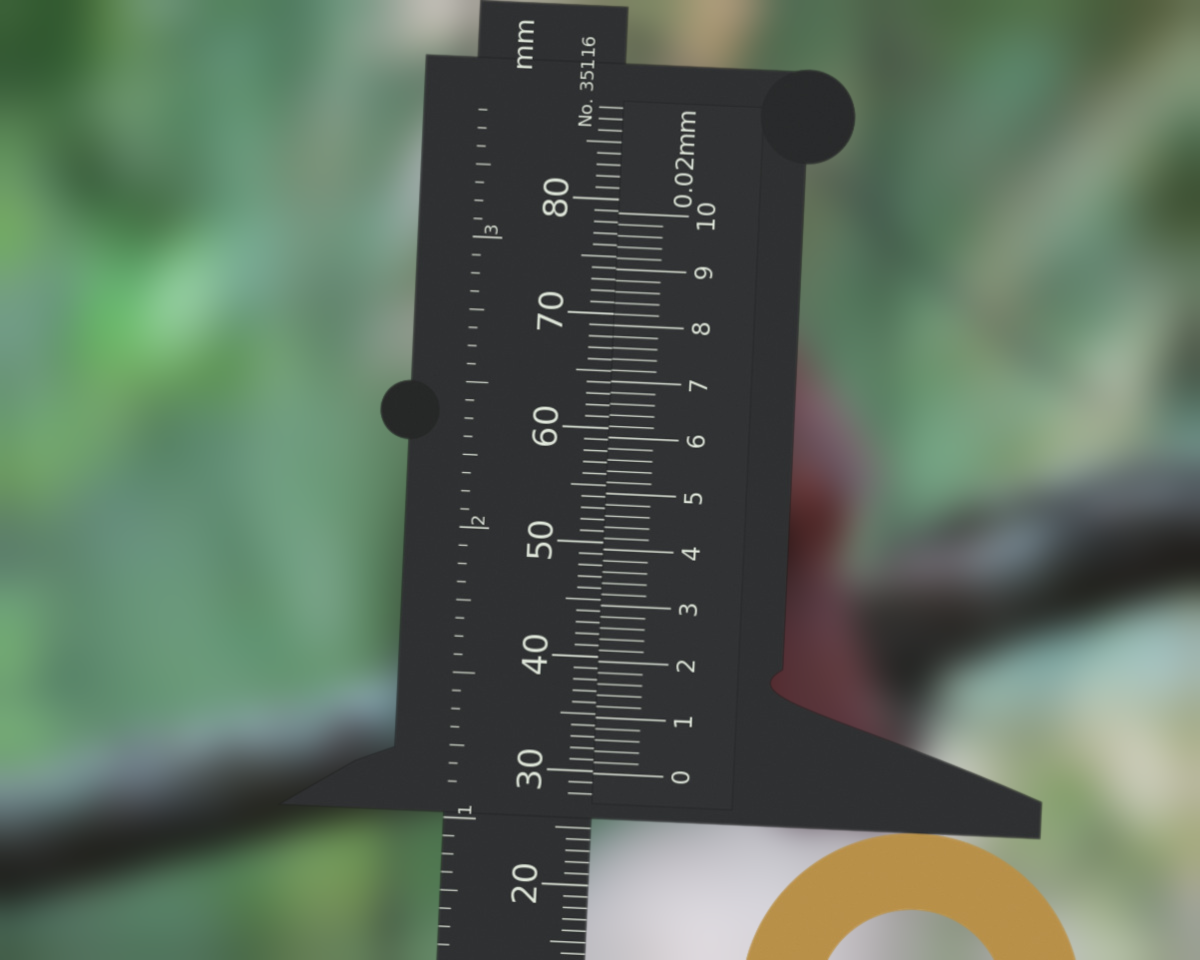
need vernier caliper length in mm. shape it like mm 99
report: mm 29.8
